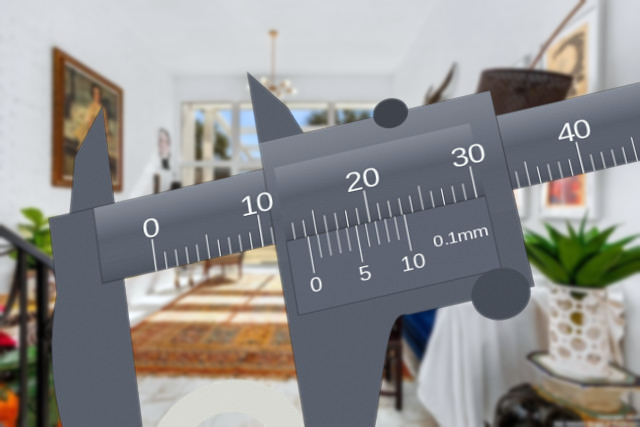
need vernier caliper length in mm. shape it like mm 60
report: mm 14.2
